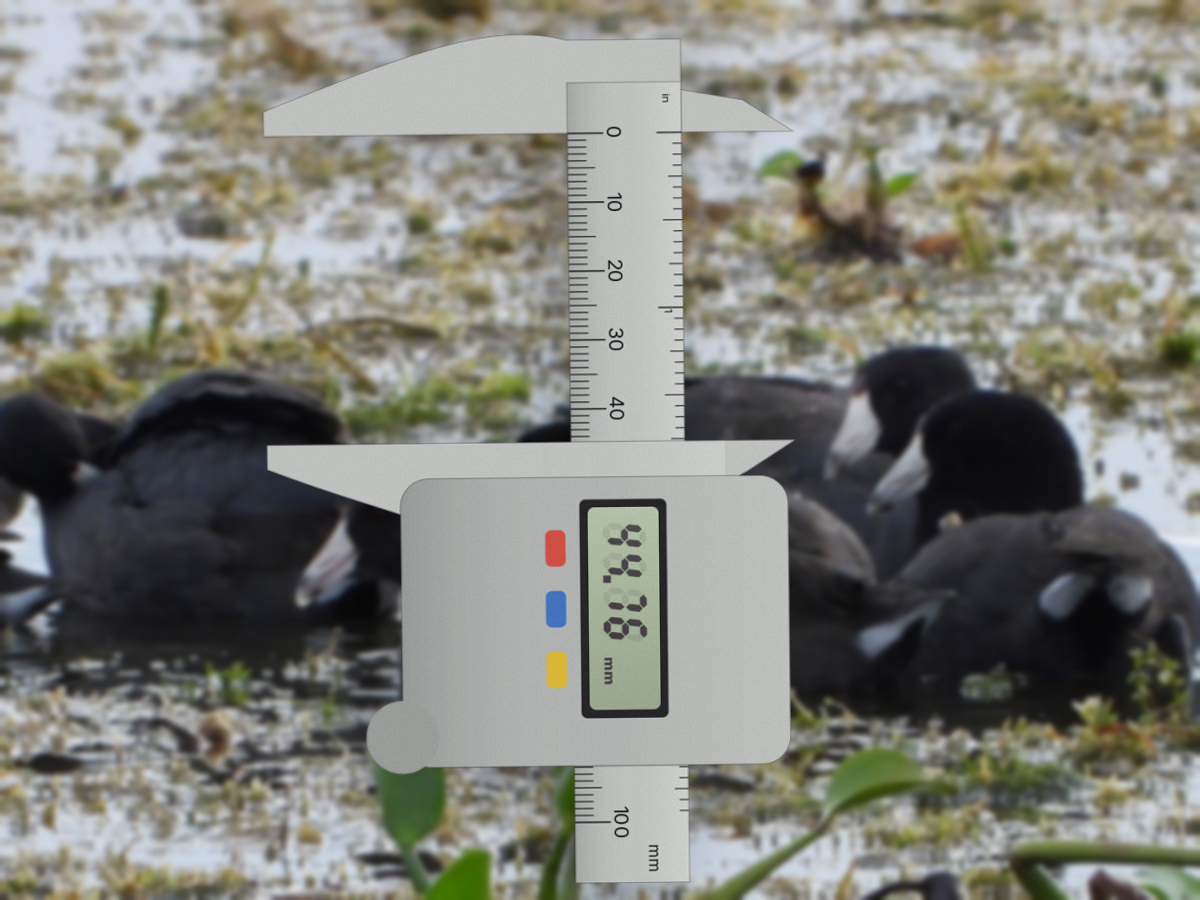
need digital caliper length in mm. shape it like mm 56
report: mm 44.76
